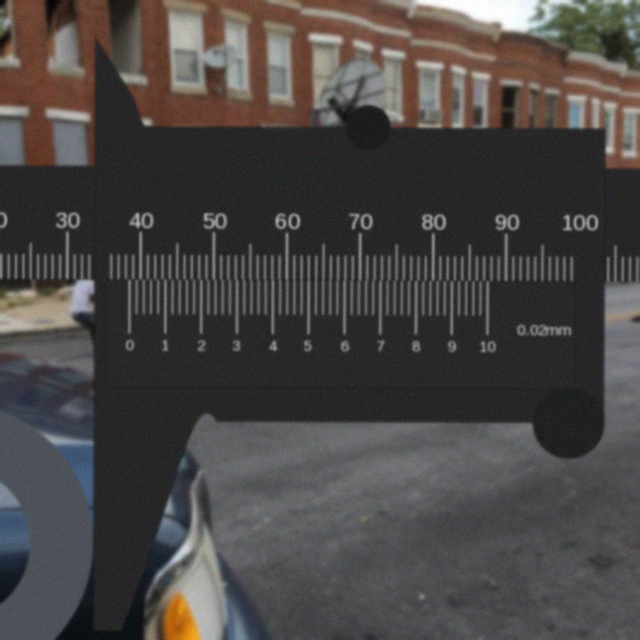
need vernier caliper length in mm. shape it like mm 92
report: mm 38.5
